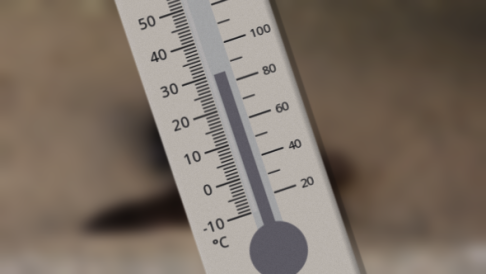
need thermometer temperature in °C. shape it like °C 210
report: °C 30
